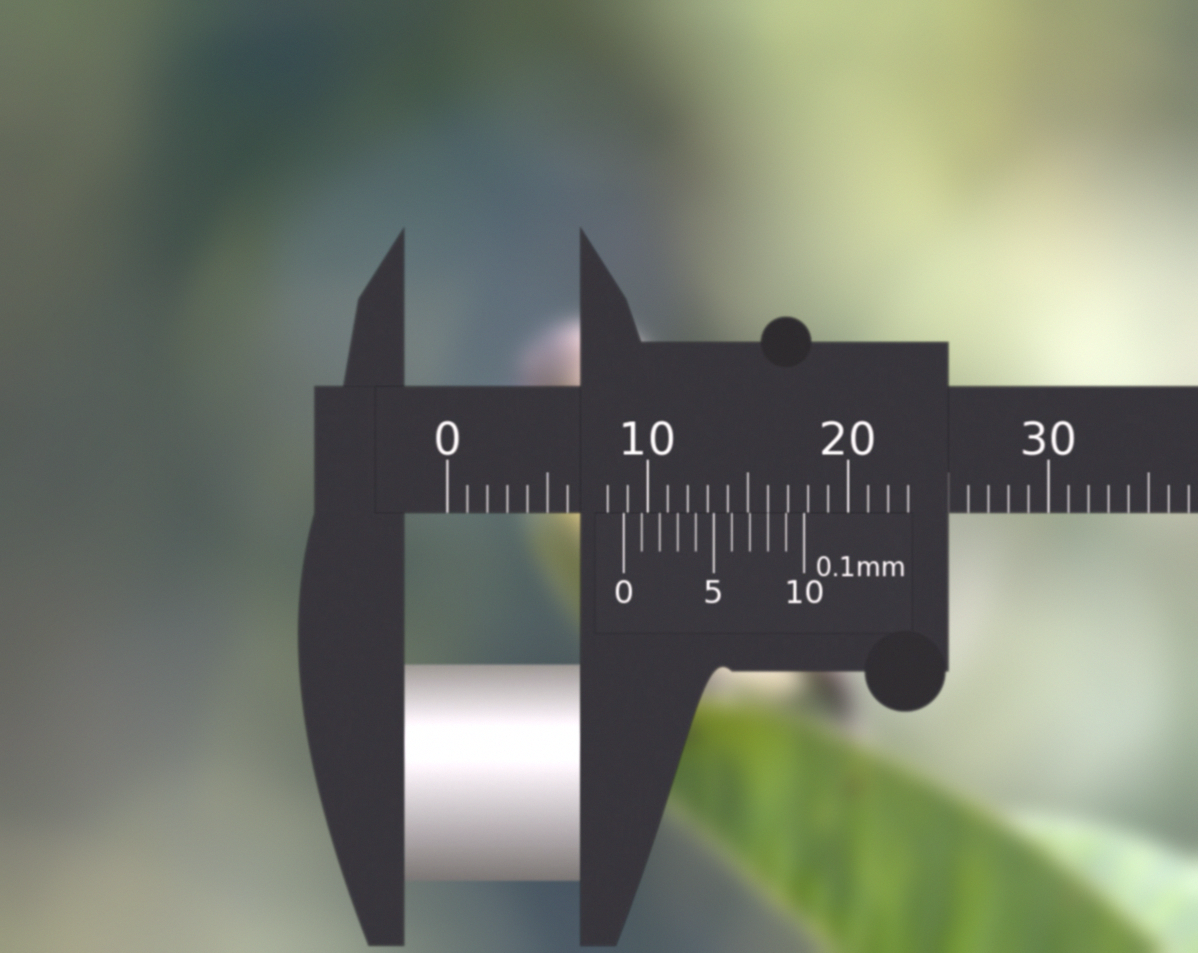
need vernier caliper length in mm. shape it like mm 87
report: mm 8.8
